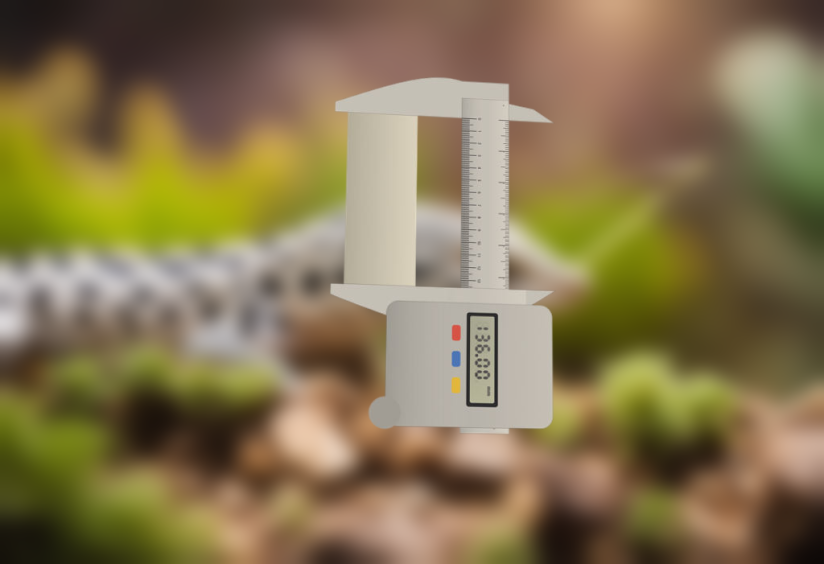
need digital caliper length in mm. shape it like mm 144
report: mm 136.00
